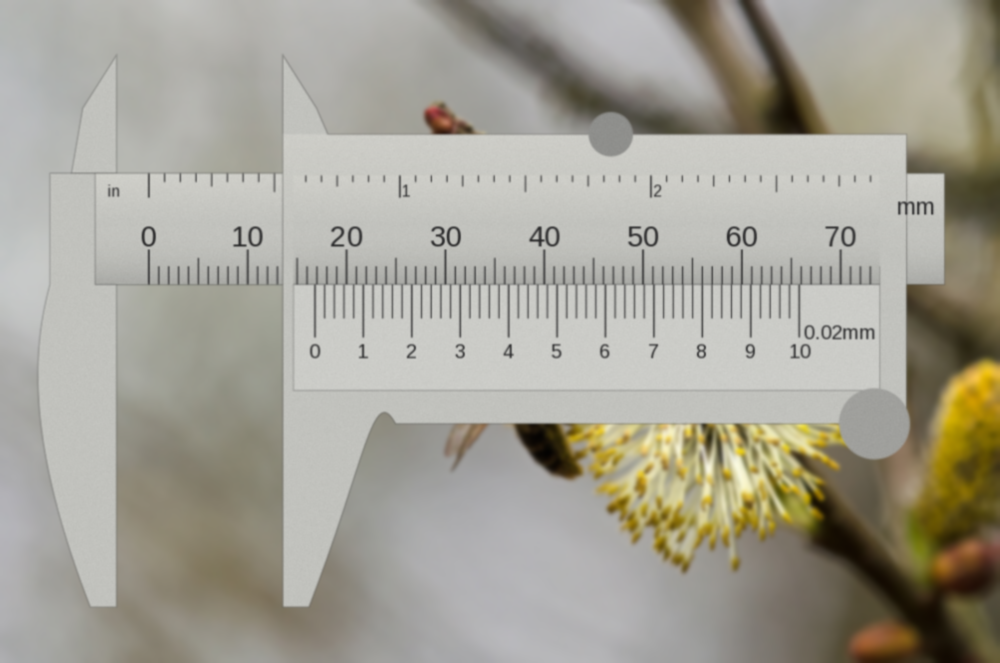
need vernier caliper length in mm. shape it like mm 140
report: mm 16.8
